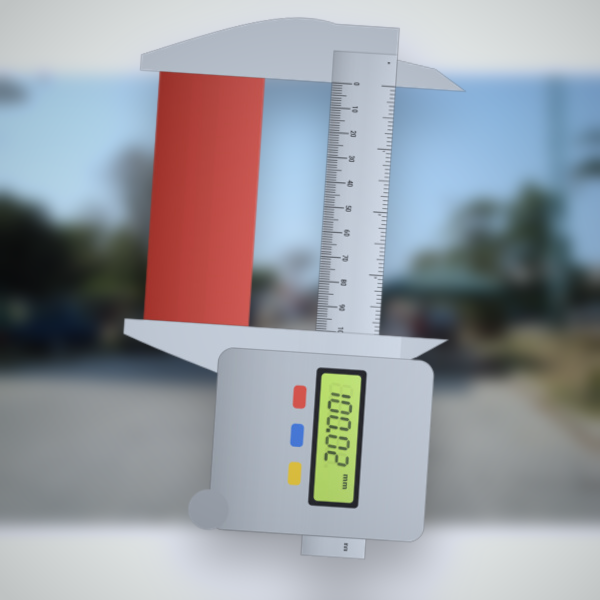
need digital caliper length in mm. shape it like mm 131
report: mm 100.02
